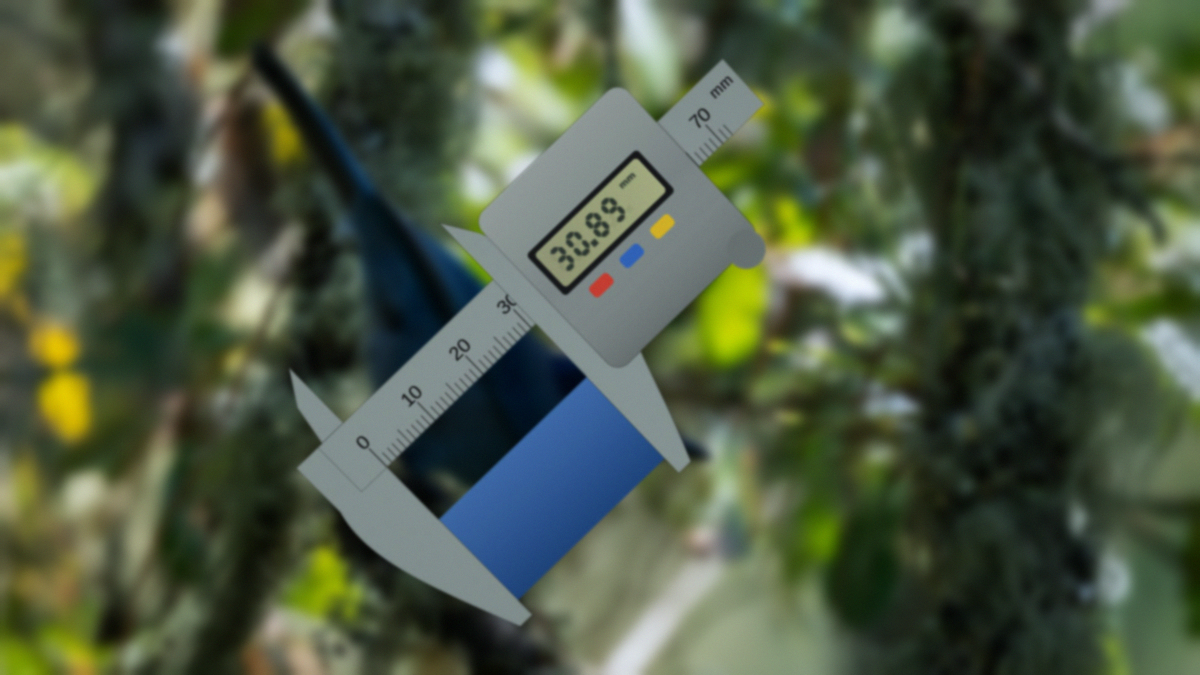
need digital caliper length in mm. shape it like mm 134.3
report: mm 30.89
